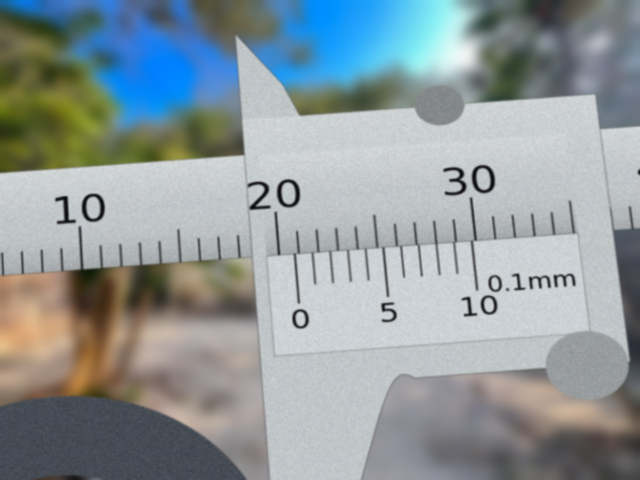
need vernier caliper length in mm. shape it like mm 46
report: mm 20.8
